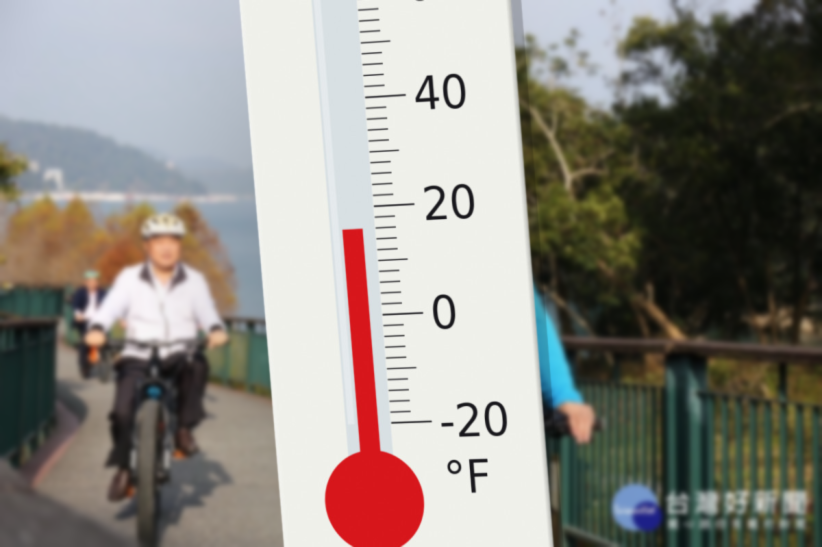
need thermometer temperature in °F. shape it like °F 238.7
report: °F 16
